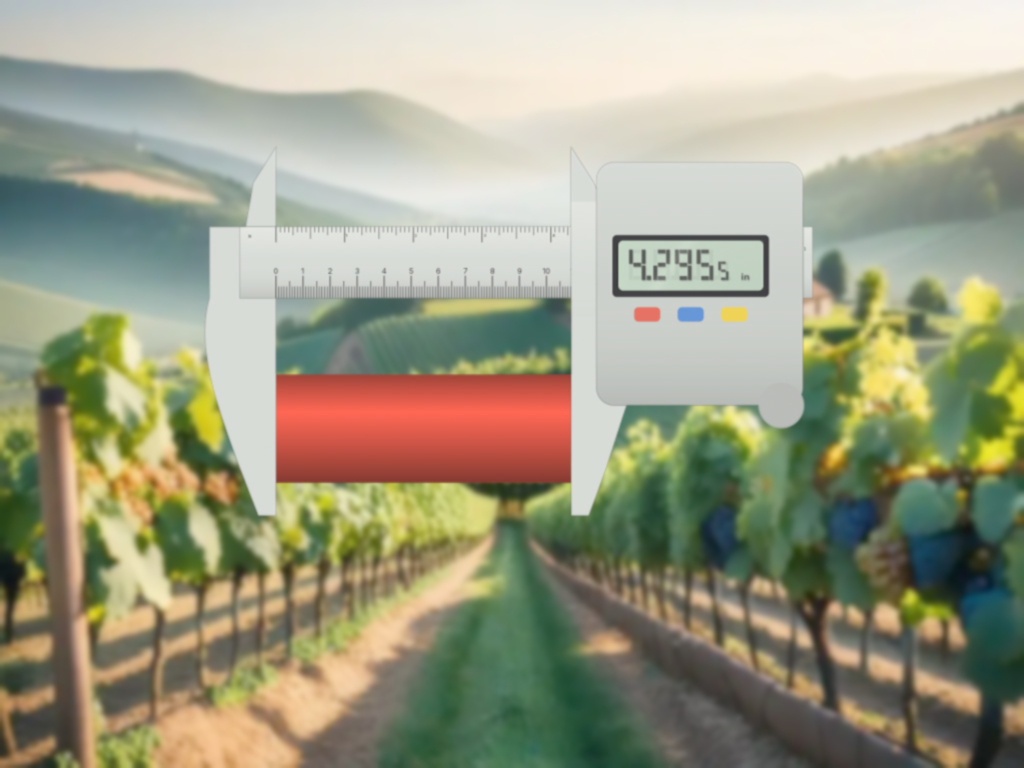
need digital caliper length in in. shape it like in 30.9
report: in 4.2955
